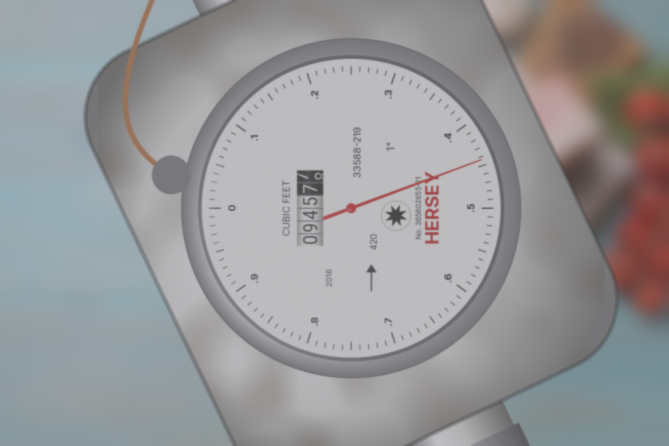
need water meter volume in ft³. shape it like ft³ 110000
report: ft³ 94577.44
